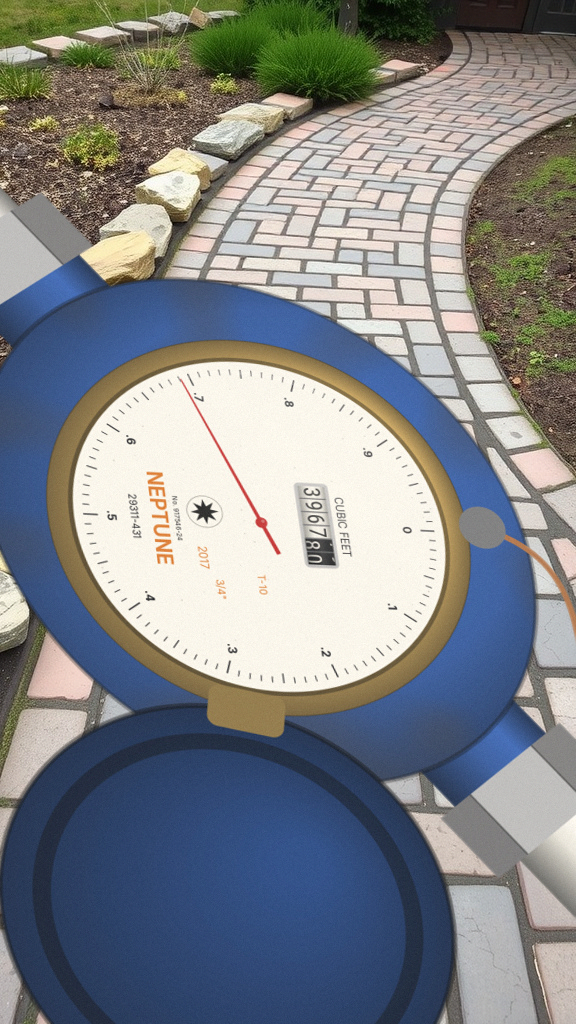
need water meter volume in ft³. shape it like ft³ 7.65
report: ft³ 396779.69
